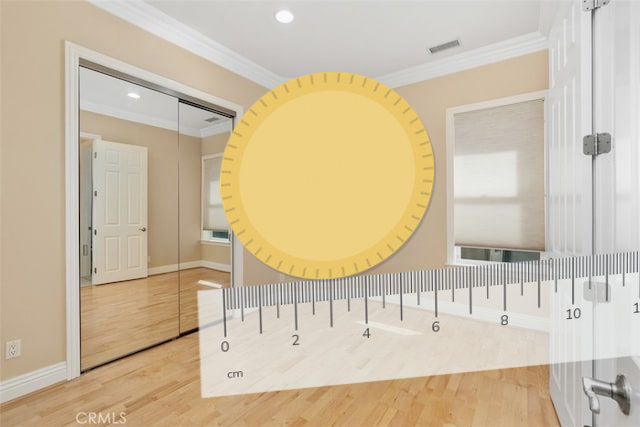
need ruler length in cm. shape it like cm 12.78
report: cm 6
